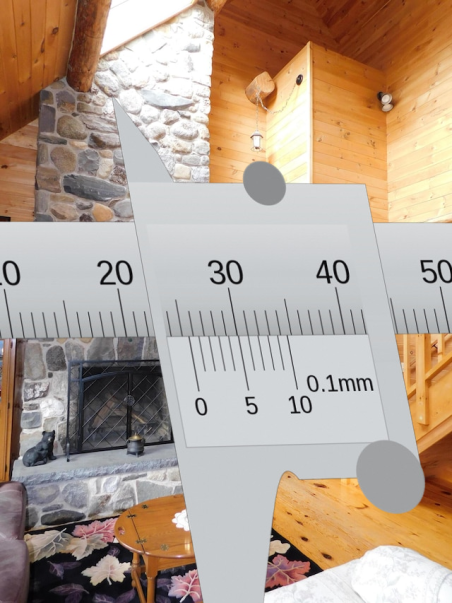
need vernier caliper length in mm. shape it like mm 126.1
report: mm 25.6
